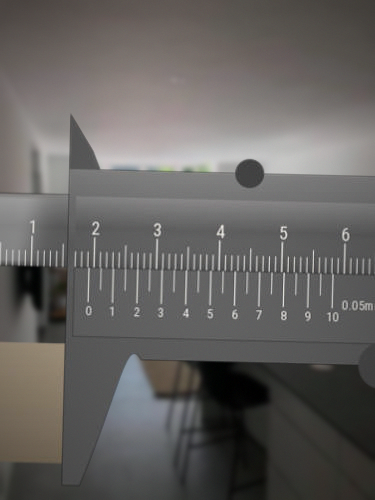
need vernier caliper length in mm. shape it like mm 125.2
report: mm 19.2
